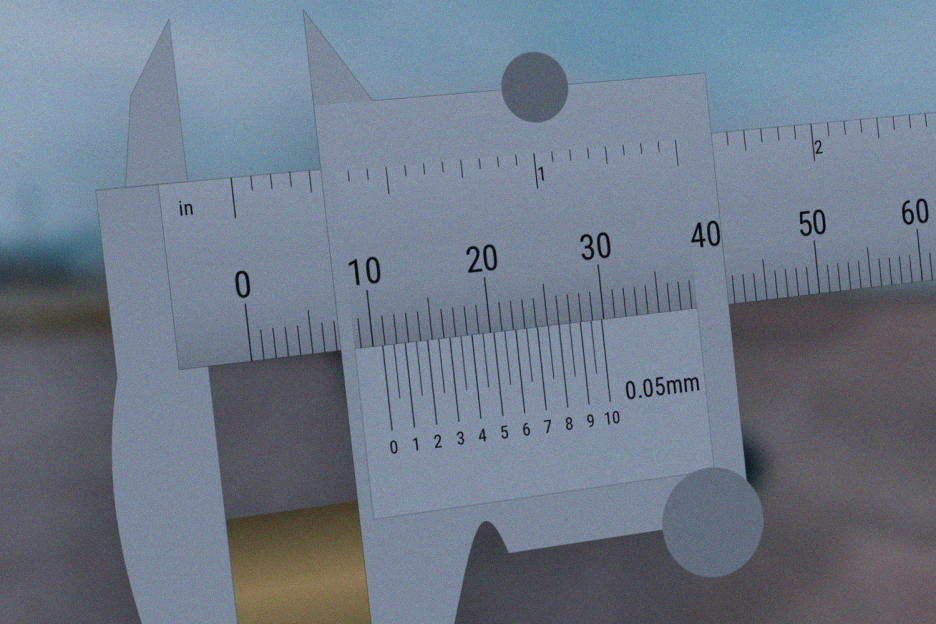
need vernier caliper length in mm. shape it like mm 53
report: mm 10.8
